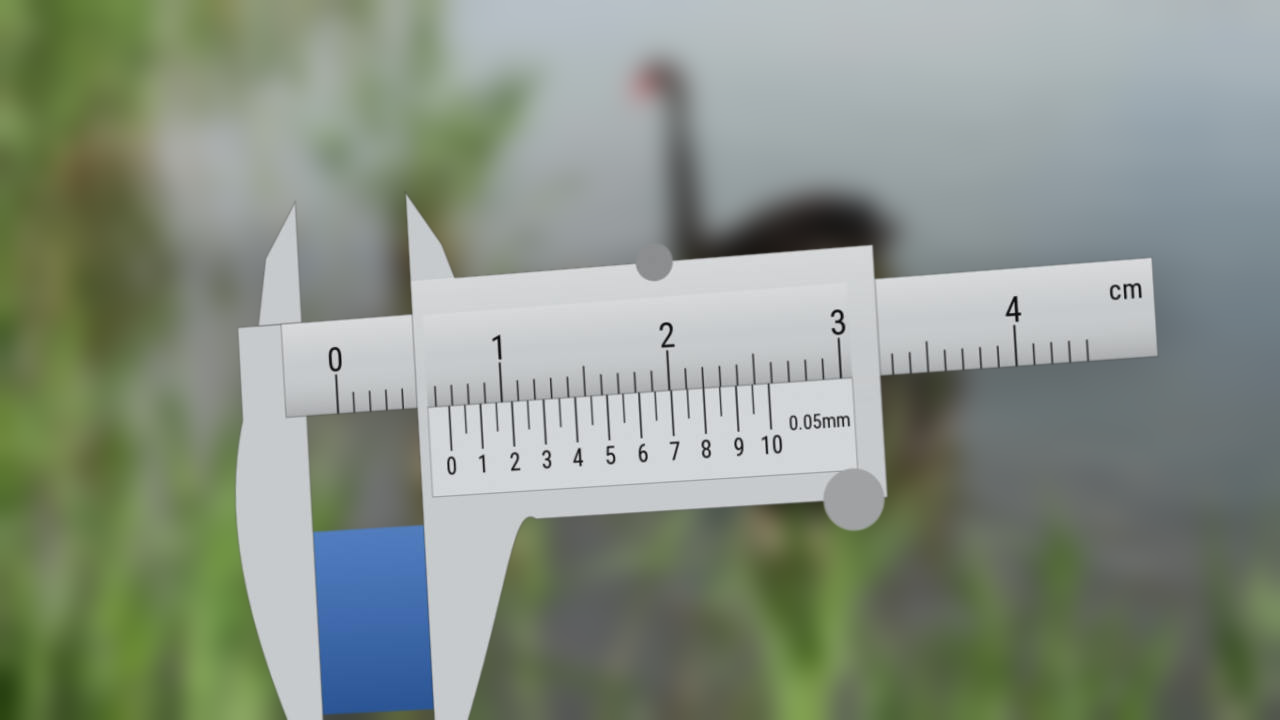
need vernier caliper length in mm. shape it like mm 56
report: mm 6.8
